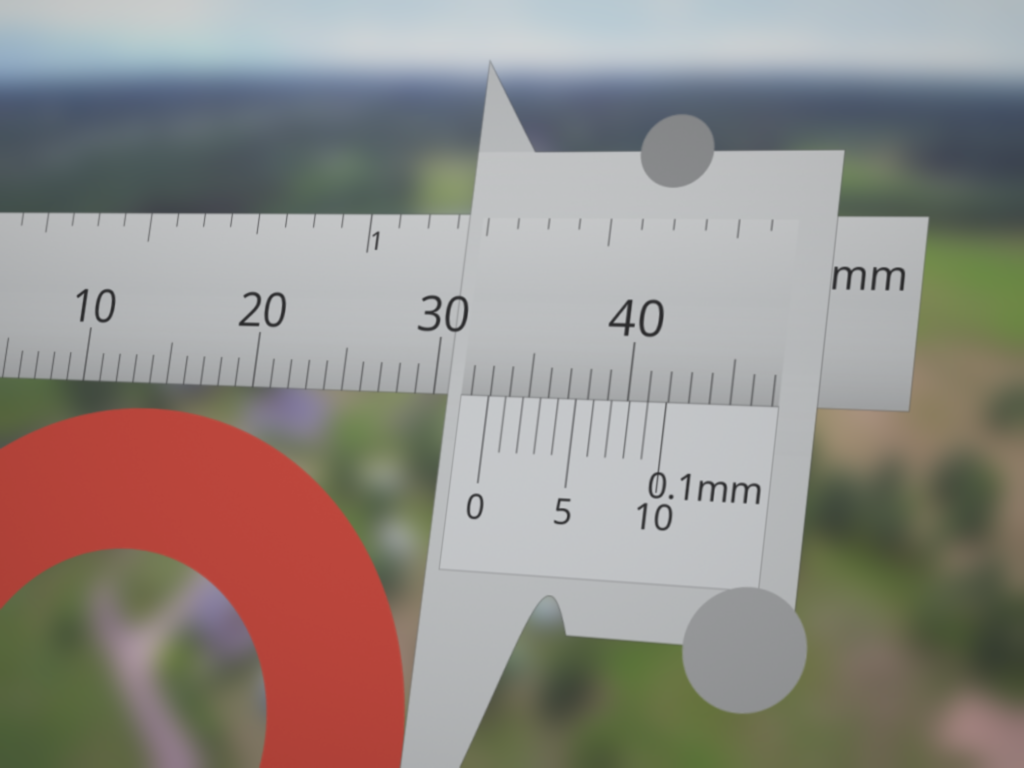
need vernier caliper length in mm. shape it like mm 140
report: mm 32.9
